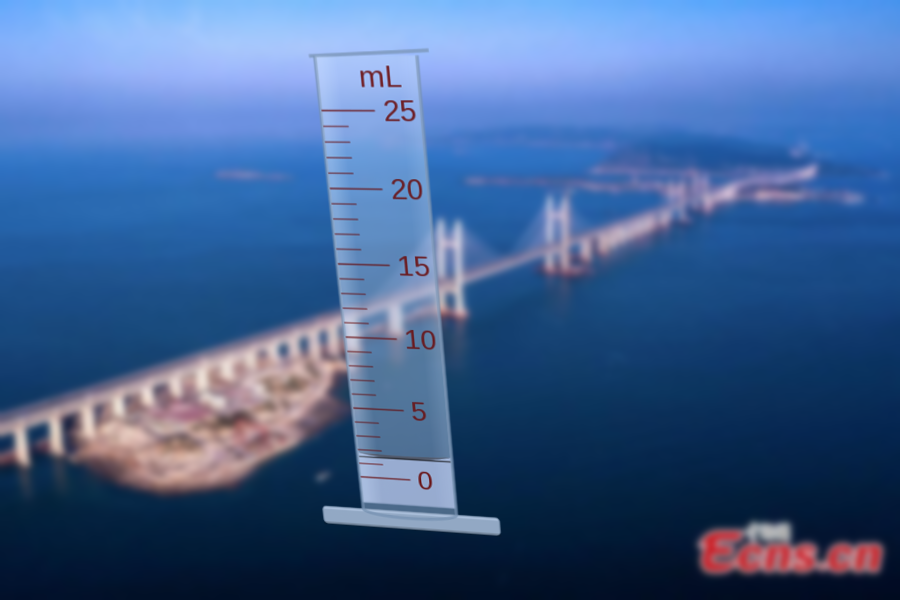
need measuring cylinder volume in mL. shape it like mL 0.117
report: mL 1.5
